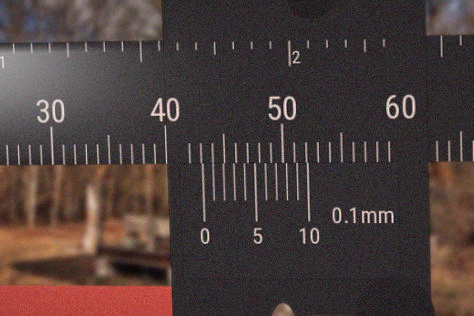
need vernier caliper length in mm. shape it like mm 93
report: mm 43.1
